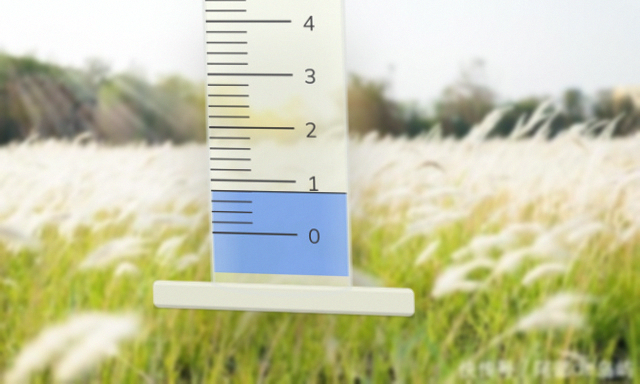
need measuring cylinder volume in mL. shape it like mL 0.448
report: mL 0.8
